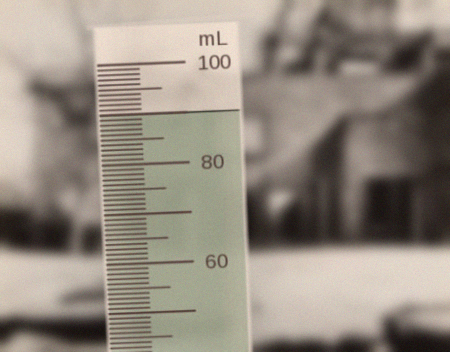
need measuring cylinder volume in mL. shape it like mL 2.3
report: mL 90
